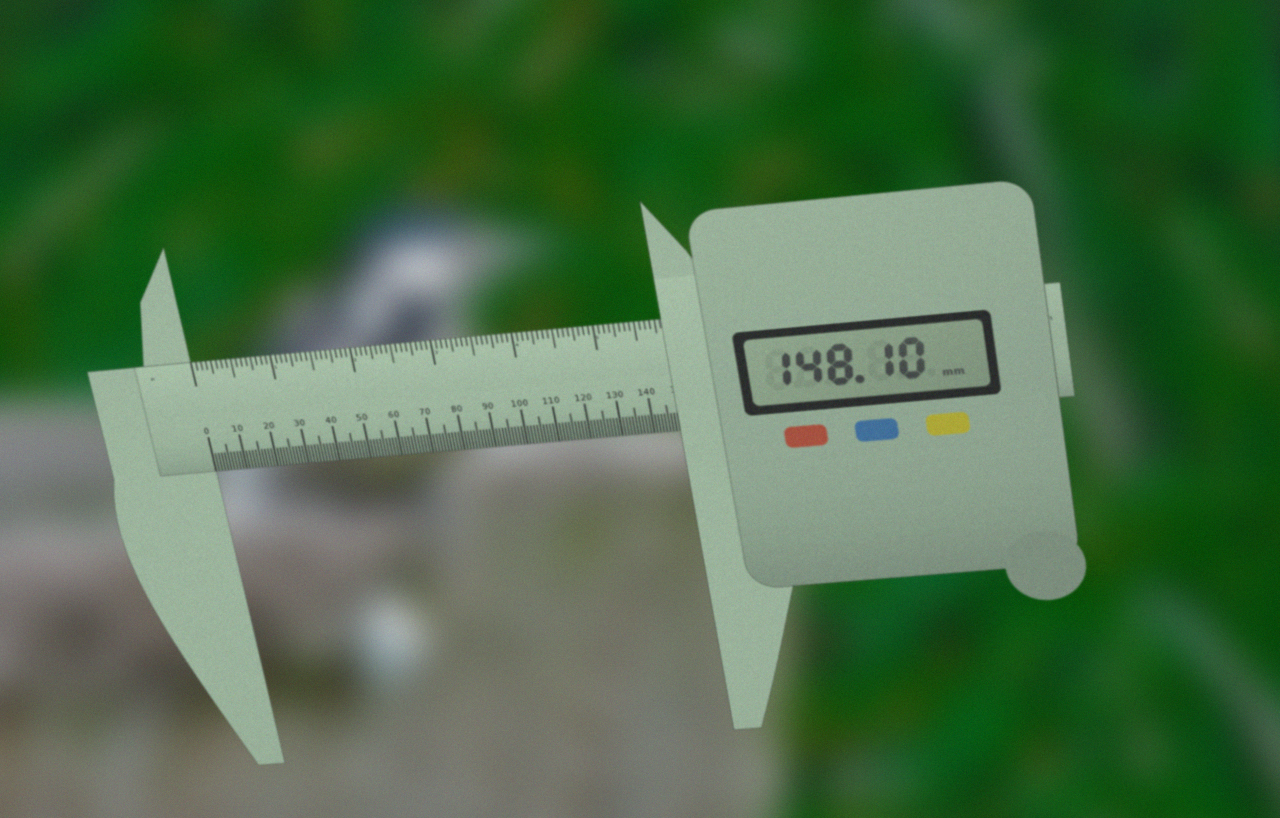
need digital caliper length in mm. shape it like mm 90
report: mm 148.10
